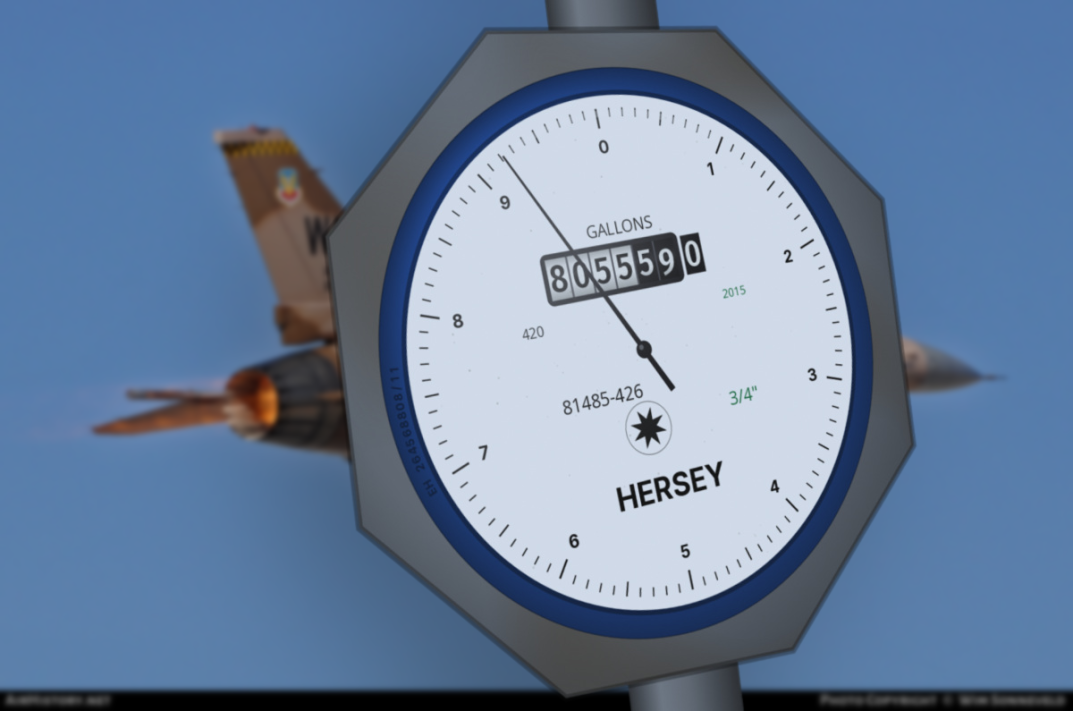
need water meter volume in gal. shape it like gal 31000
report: gal 8055589.2
